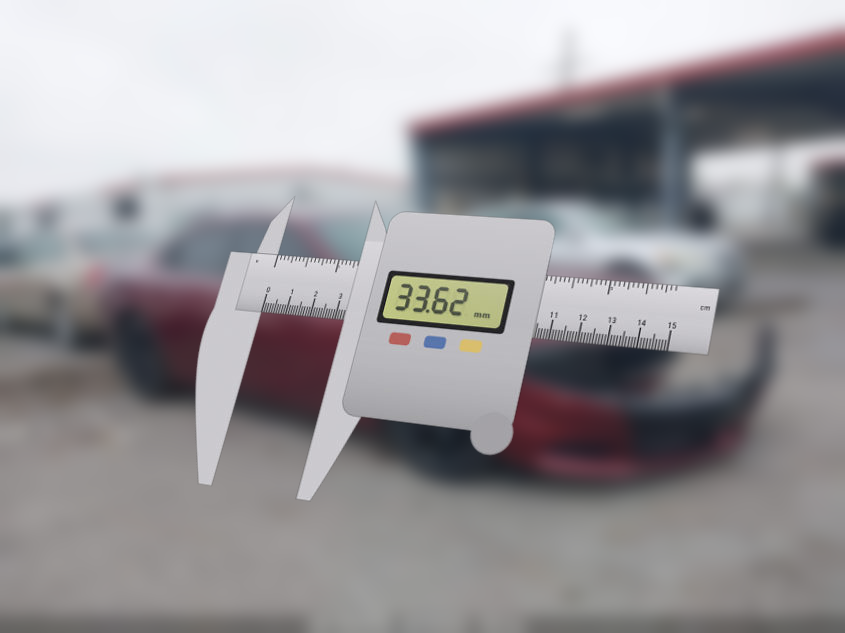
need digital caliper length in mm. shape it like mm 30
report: mm 33.62
